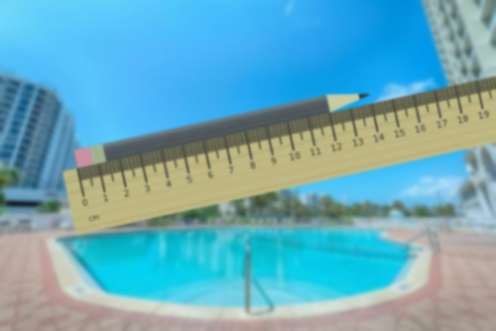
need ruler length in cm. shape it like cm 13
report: cm 14
